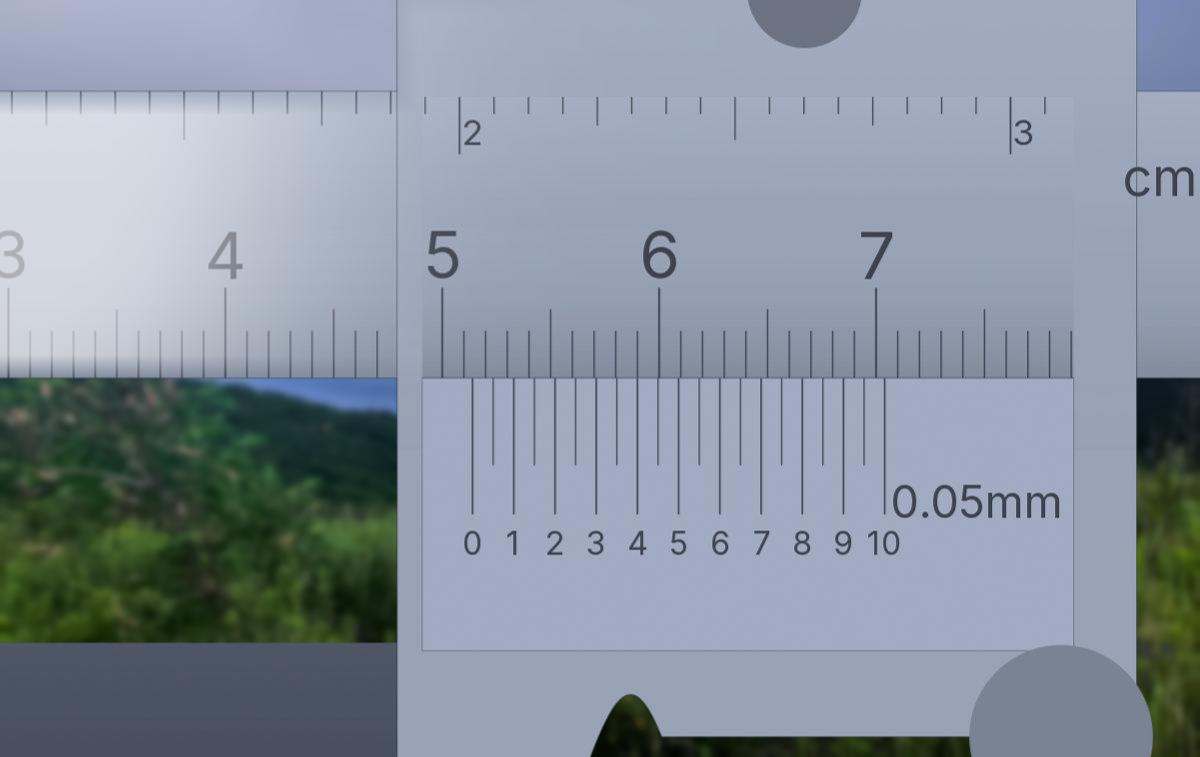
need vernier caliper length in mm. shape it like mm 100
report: mm 51.4
